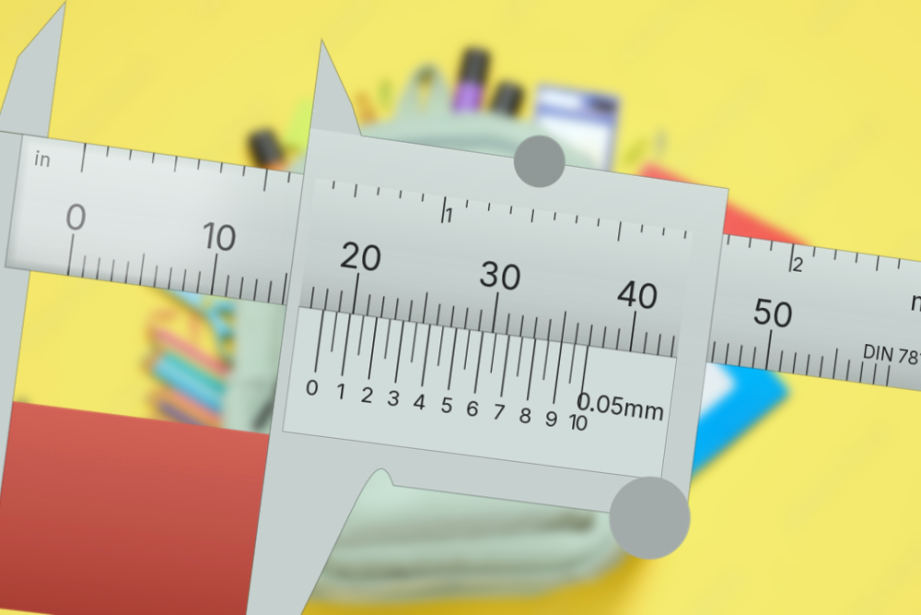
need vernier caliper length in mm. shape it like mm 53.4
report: mm 17.9
